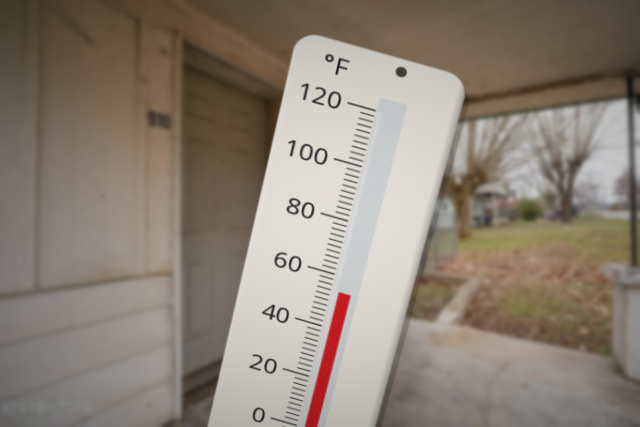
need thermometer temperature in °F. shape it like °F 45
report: °F 54
